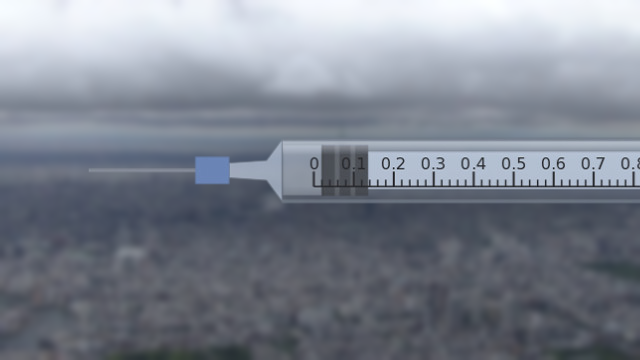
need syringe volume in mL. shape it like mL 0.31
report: mL 0.02
